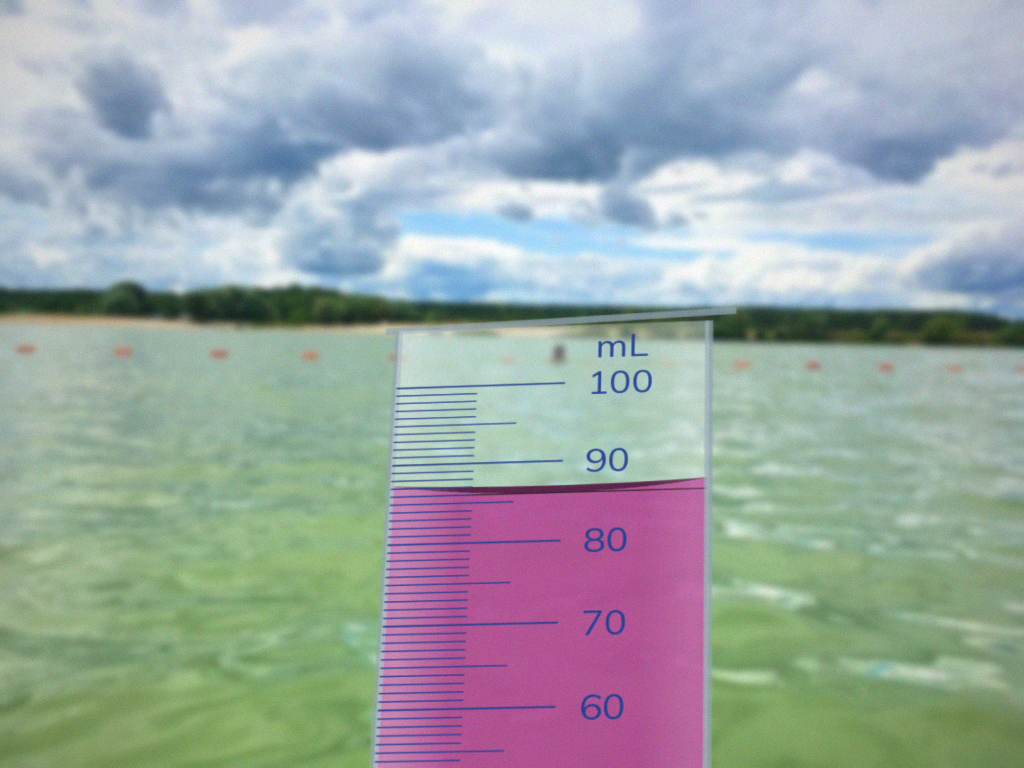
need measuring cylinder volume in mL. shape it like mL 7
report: mL 86
